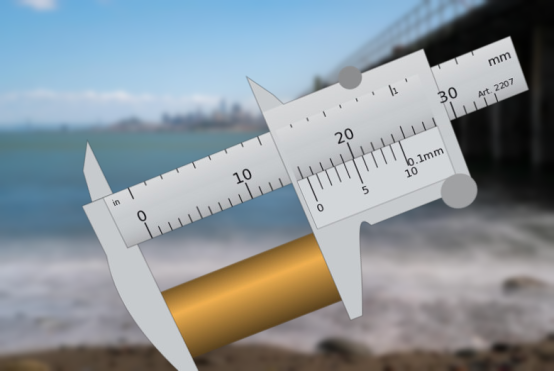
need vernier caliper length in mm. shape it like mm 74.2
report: mm 15.4
